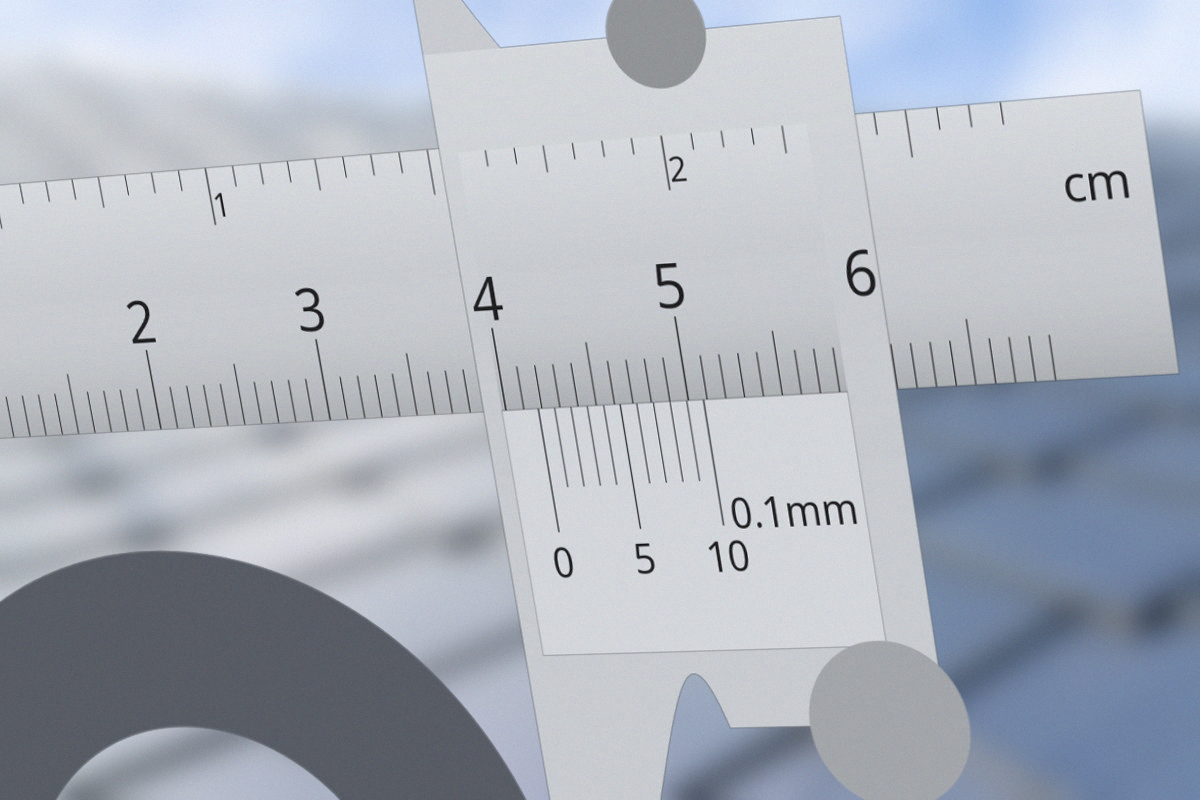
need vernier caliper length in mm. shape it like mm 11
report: mm 41.8
